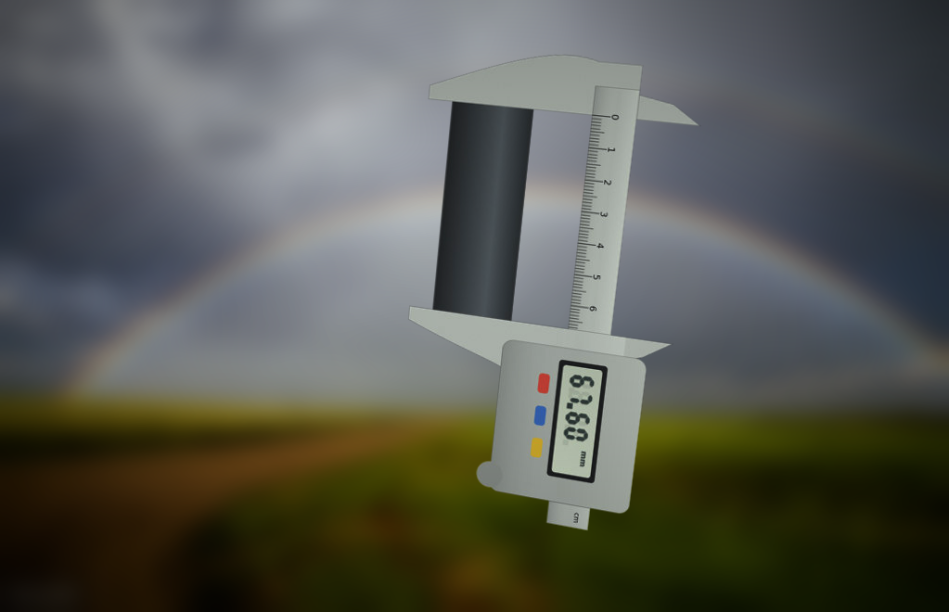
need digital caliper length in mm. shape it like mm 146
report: mm 67.60
